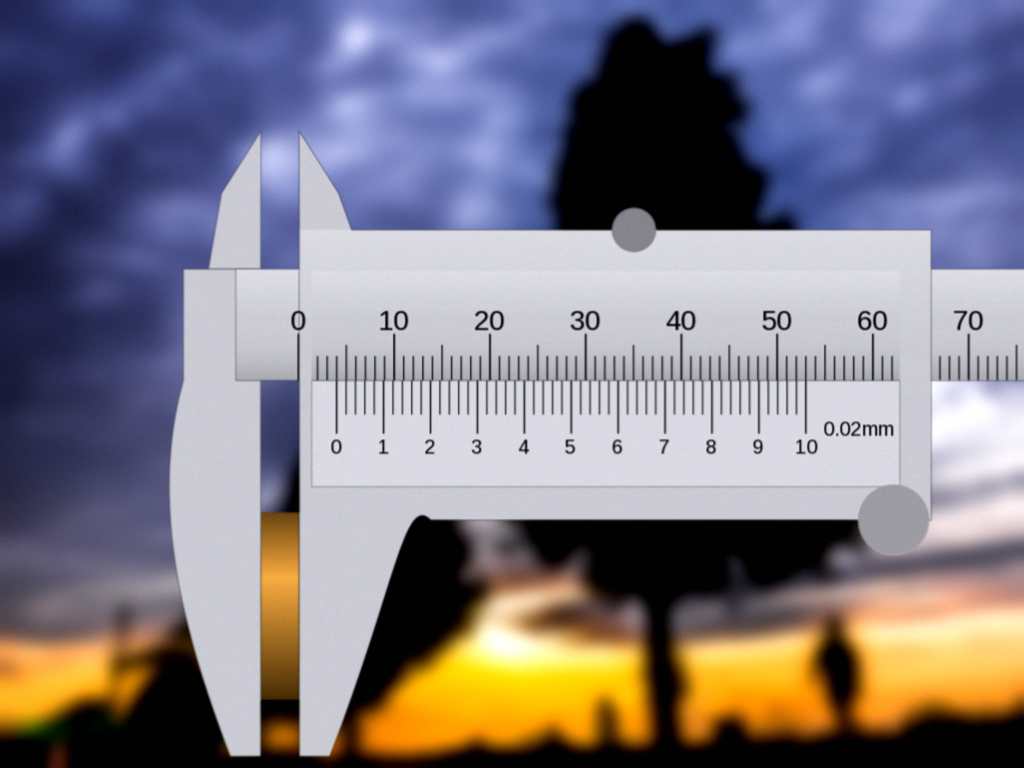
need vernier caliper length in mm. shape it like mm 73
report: mm 4.0
